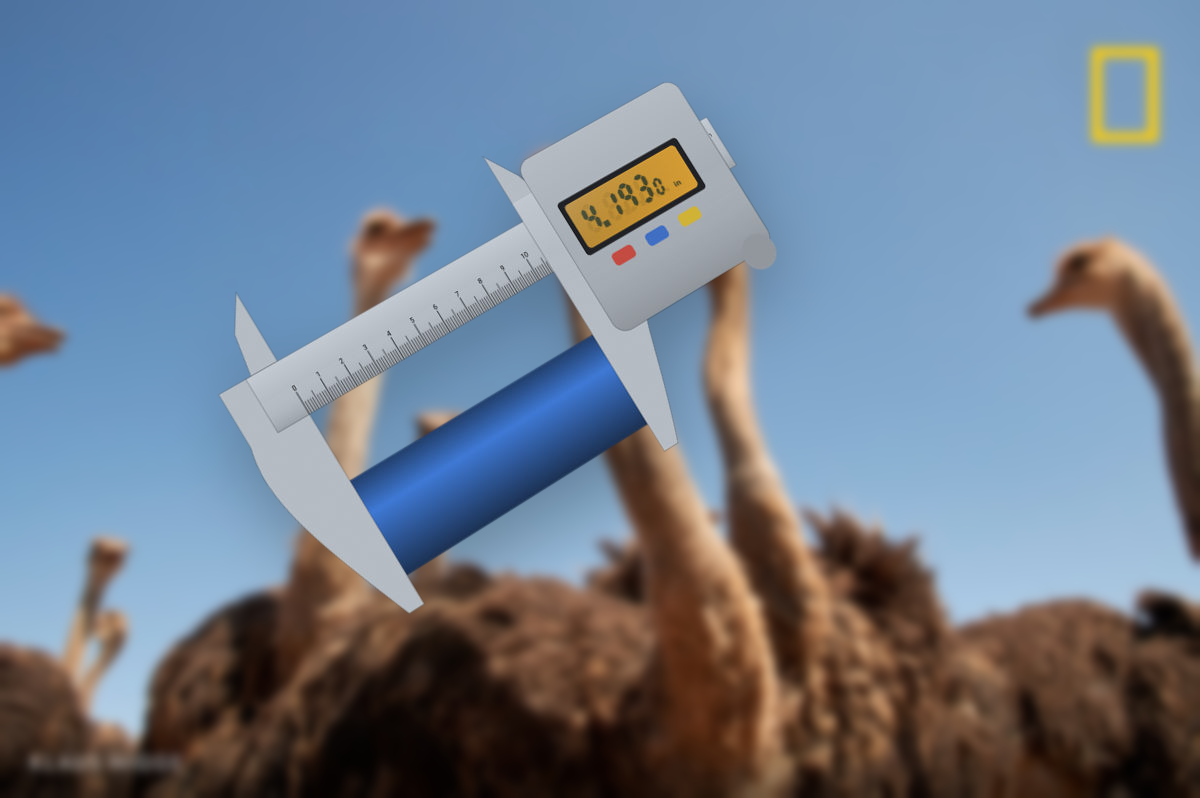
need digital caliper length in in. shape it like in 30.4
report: in 4.1930
